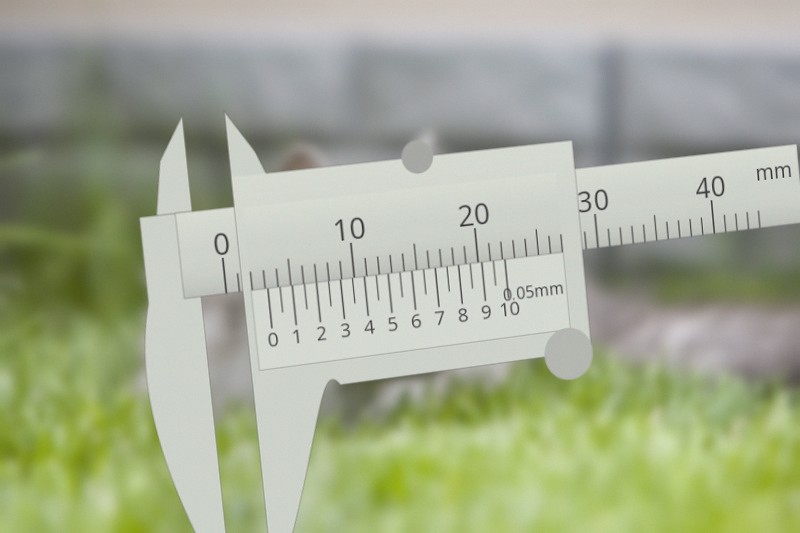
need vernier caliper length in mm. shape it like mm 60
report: mm 3.2
